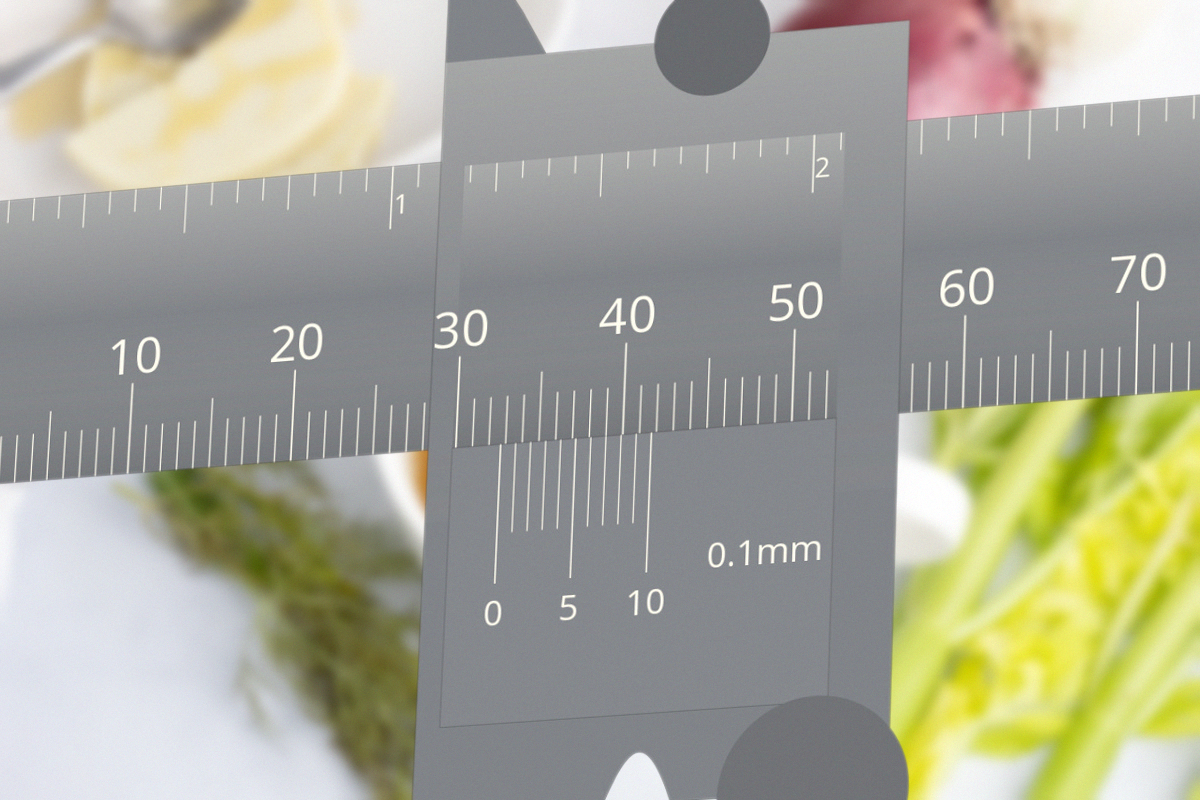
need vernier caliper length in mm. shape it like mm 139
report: mm 32.7
